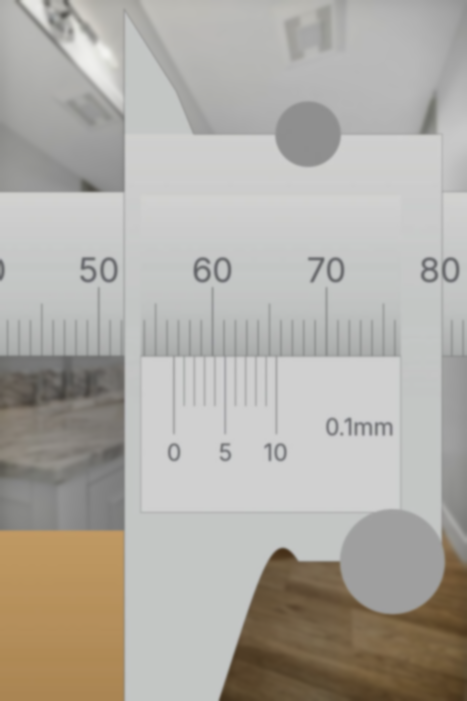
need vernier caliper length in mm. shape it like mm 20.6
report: mm 56.6
